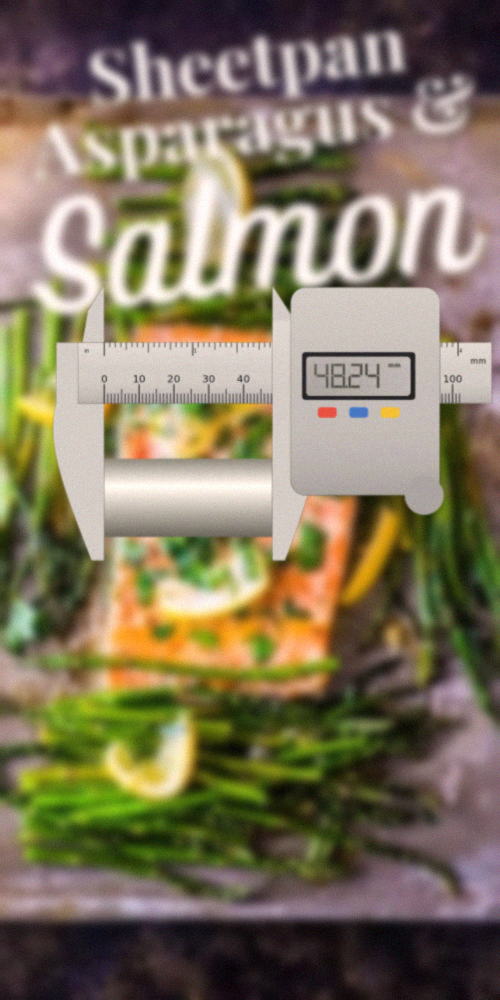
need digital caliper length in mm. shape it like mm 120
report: mm 48.24
